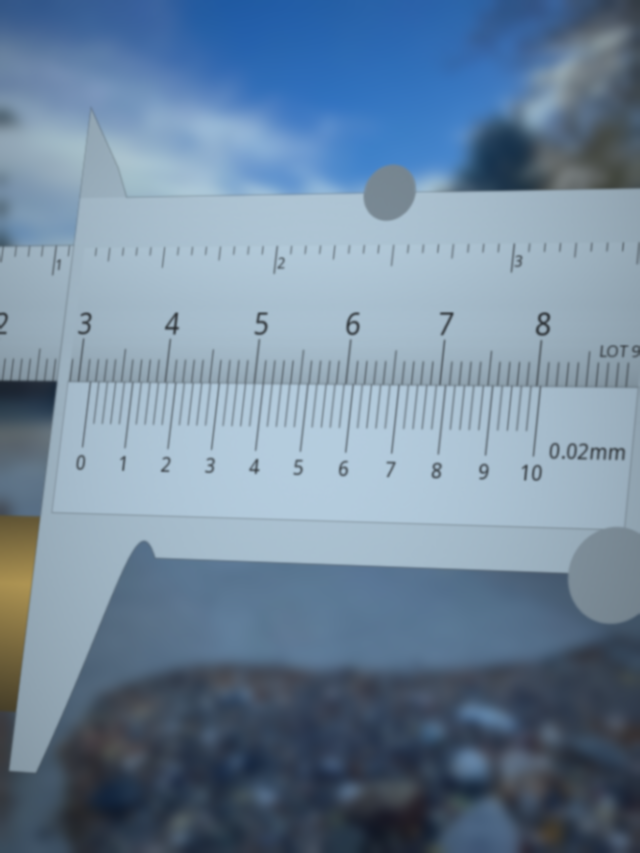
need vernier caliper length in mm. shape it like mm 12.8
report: mm 31.4
